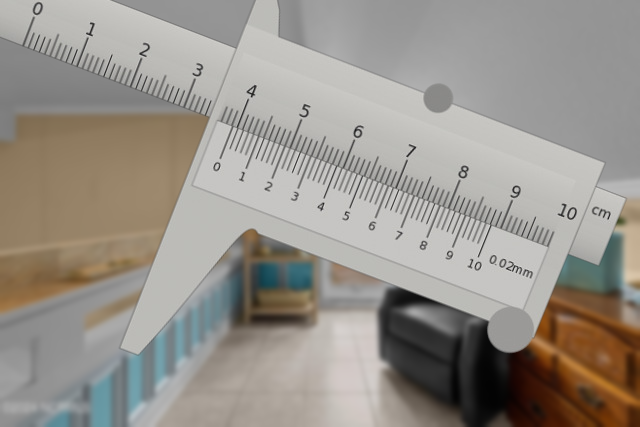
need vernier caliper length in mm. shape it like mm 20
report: mm 39.2
